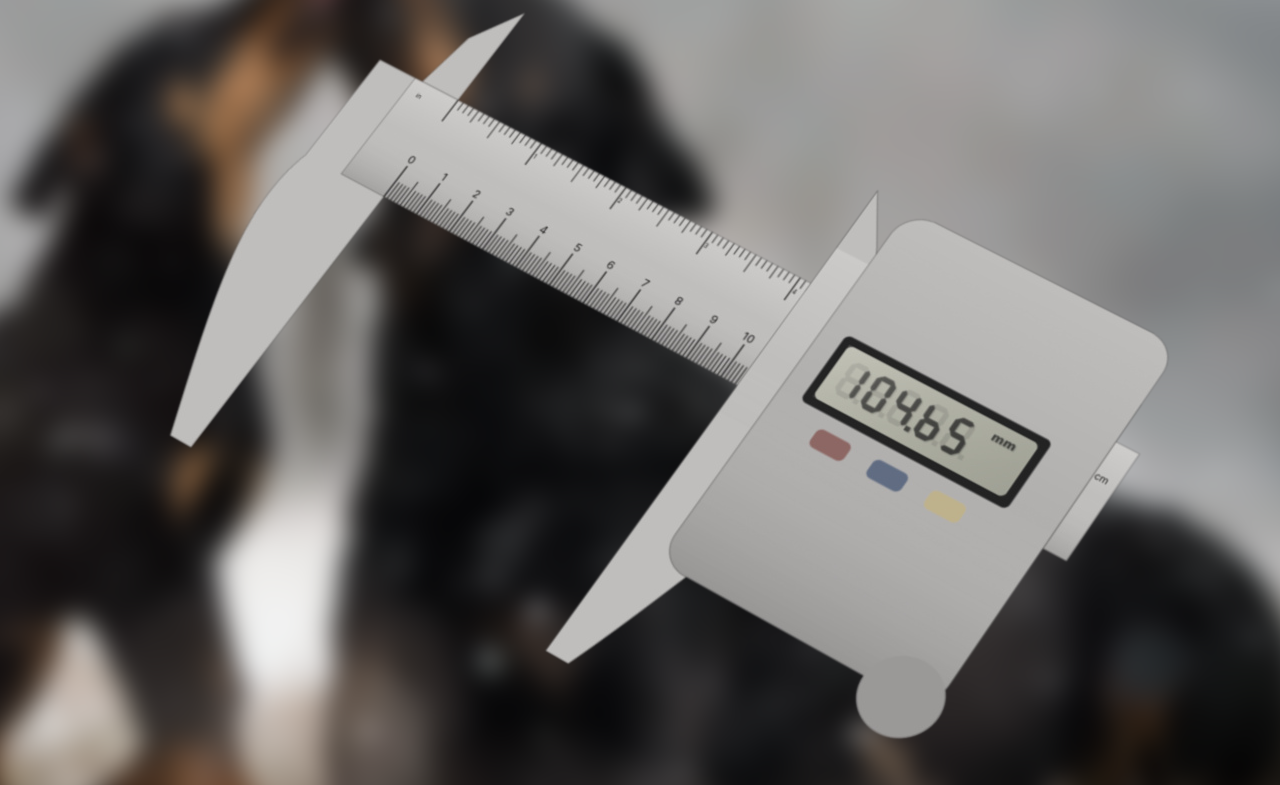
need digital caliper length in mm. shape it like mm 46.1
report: mm 104.65
